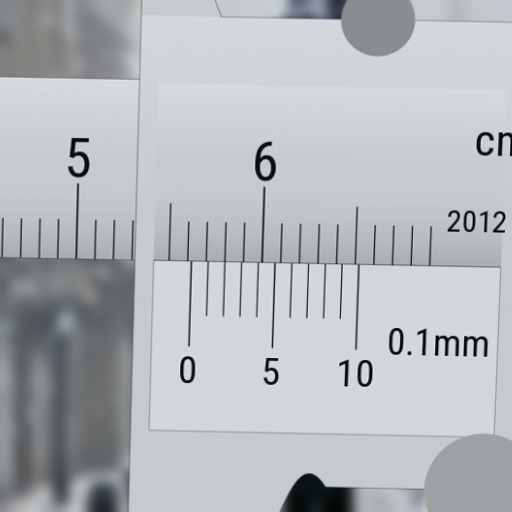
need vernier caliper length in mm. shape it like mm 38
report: mm 56.2
